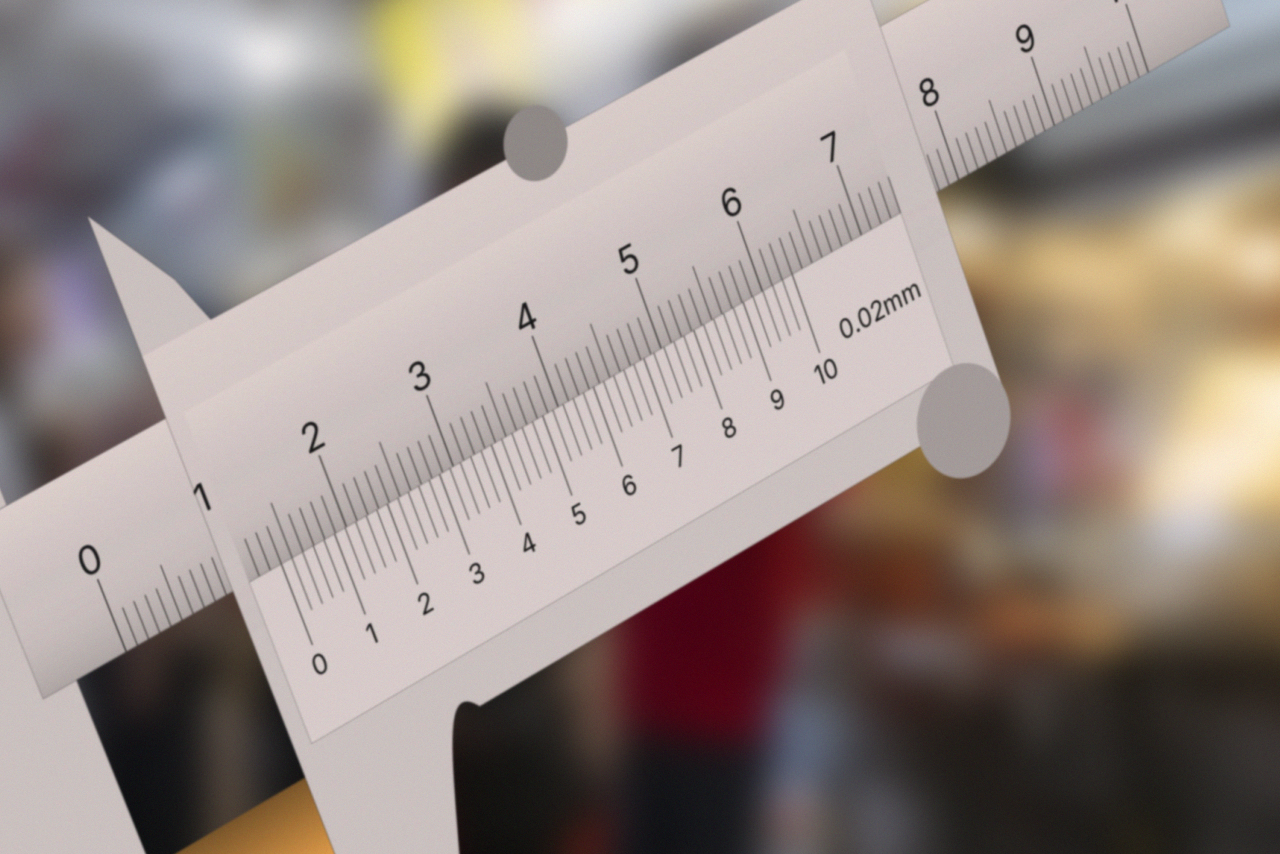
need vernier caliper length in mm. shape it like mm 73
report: mm 14.0
